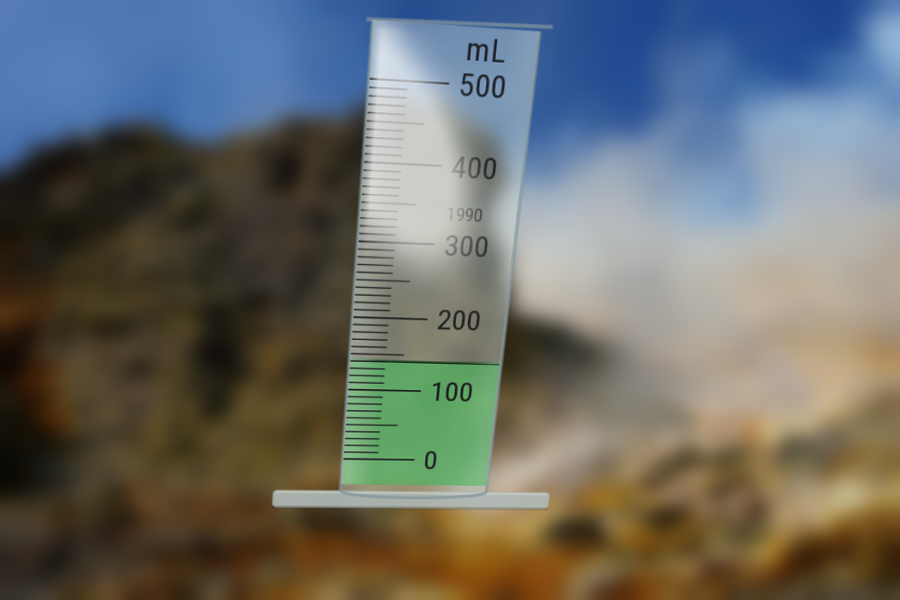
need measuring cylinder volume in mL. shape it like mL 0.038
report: mL 140
